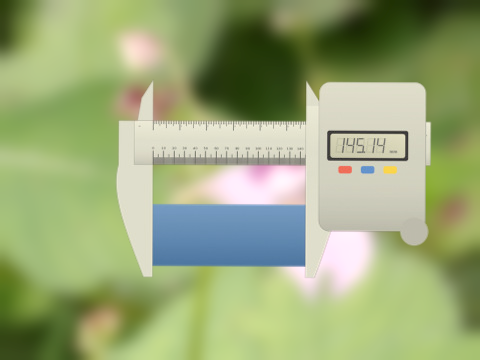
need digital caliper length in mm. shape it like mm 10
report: mm 145.14
